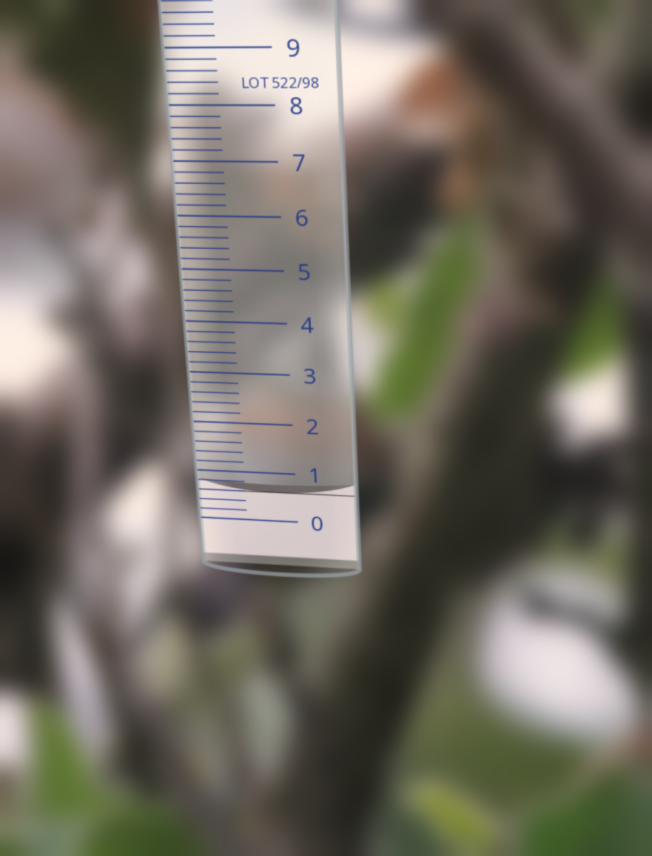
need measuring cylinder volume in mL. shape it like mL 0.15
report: mL 0.6
